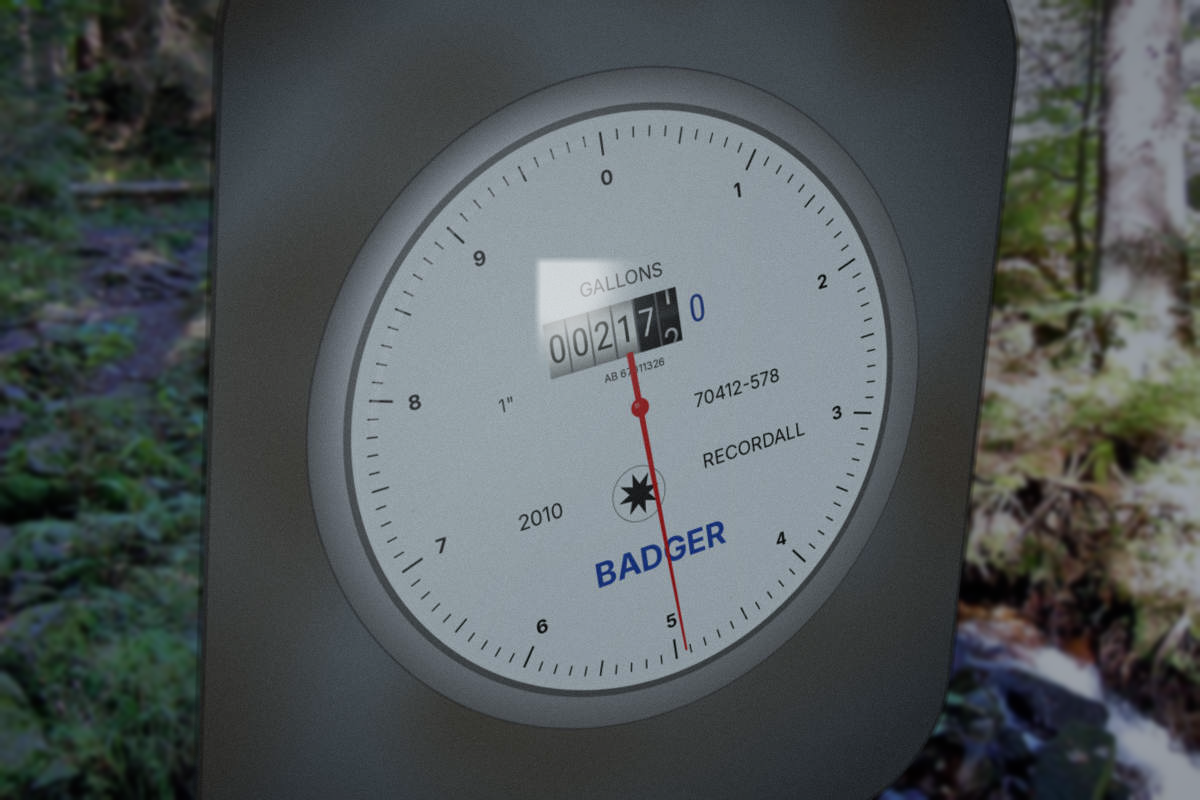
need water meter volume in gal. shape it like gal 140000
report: gal 21714.9
